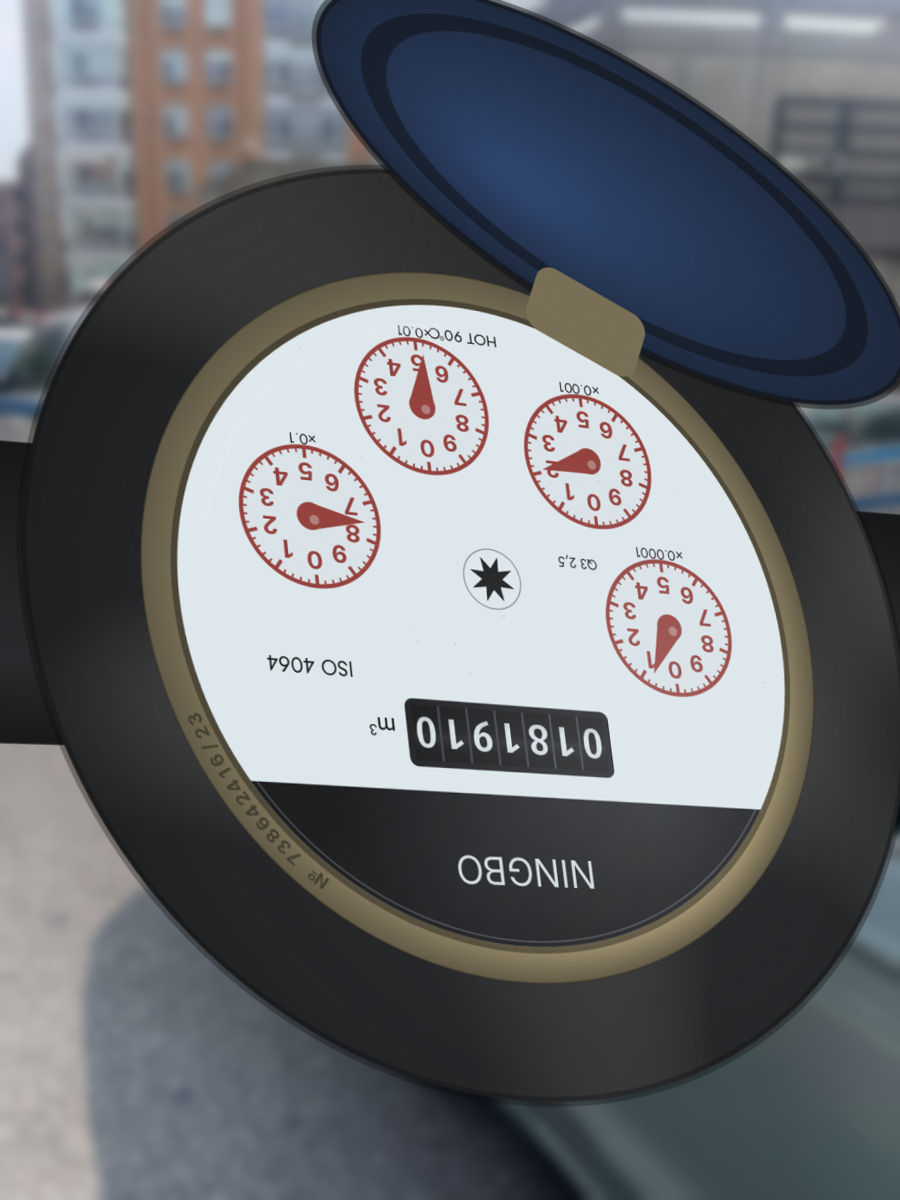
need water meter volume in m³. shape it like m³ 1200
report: m³ 181910.7520
